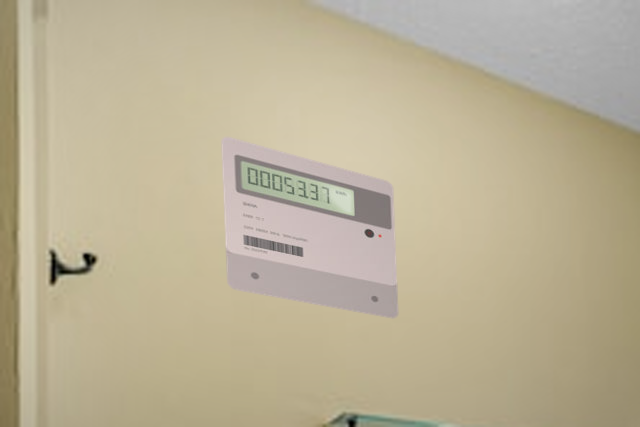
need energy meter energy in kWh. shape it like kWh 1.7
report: kWh 53.37
